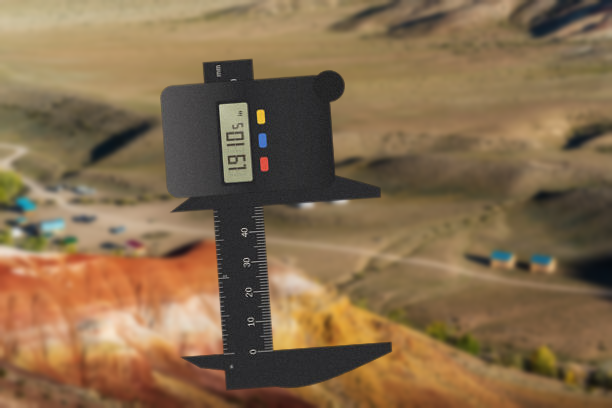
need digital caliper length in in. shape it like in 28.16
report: in 1.9105
